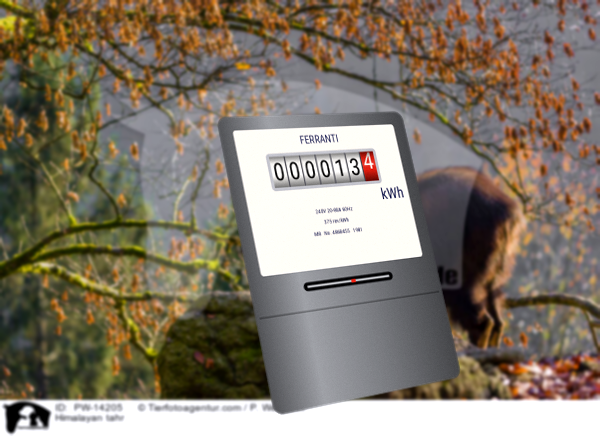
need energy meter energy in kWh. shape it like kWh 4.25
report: kWh 13.4
